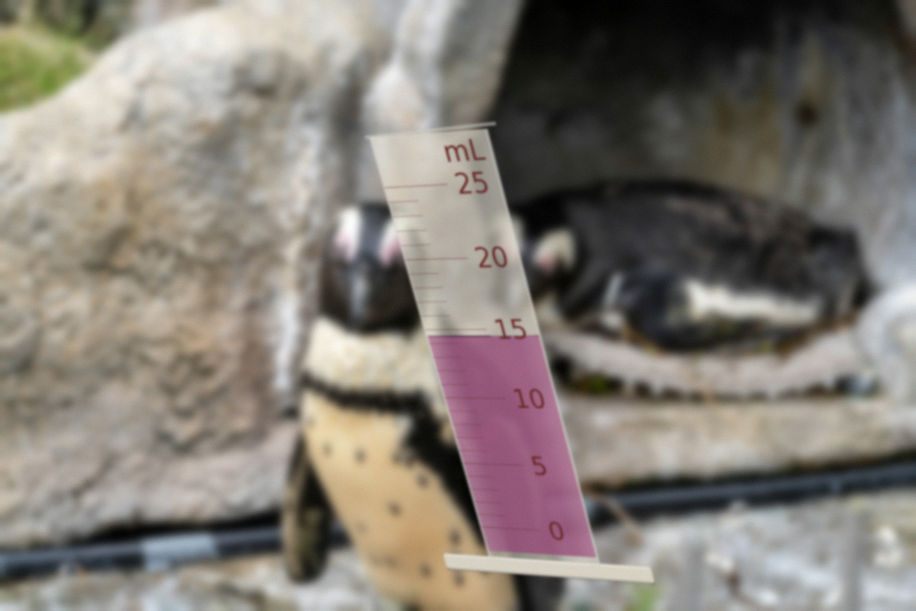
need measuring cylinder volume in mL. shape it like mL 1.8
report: mL 14.5
